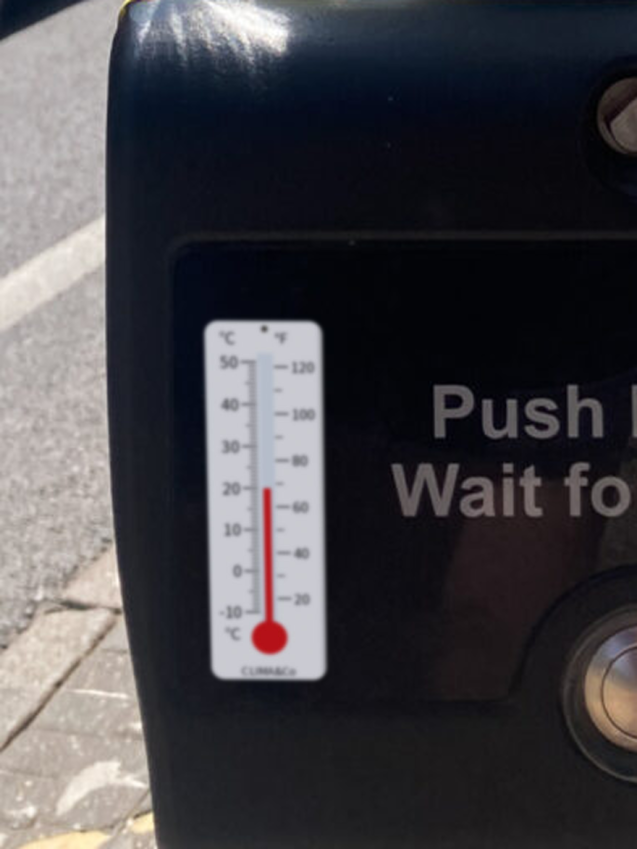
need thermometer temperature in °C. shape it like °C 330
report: °C 20
